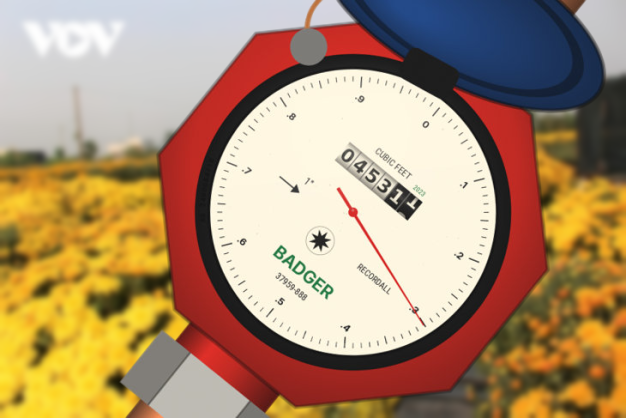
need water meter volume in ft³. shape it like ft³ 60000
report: ft³ 45311.30
